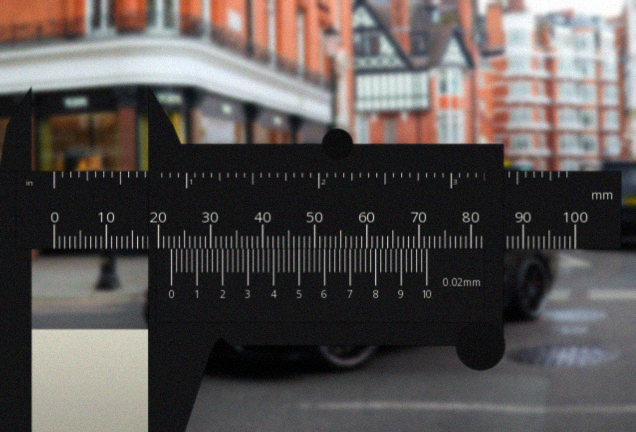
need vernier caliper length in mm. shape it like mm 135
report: mm 22.5
